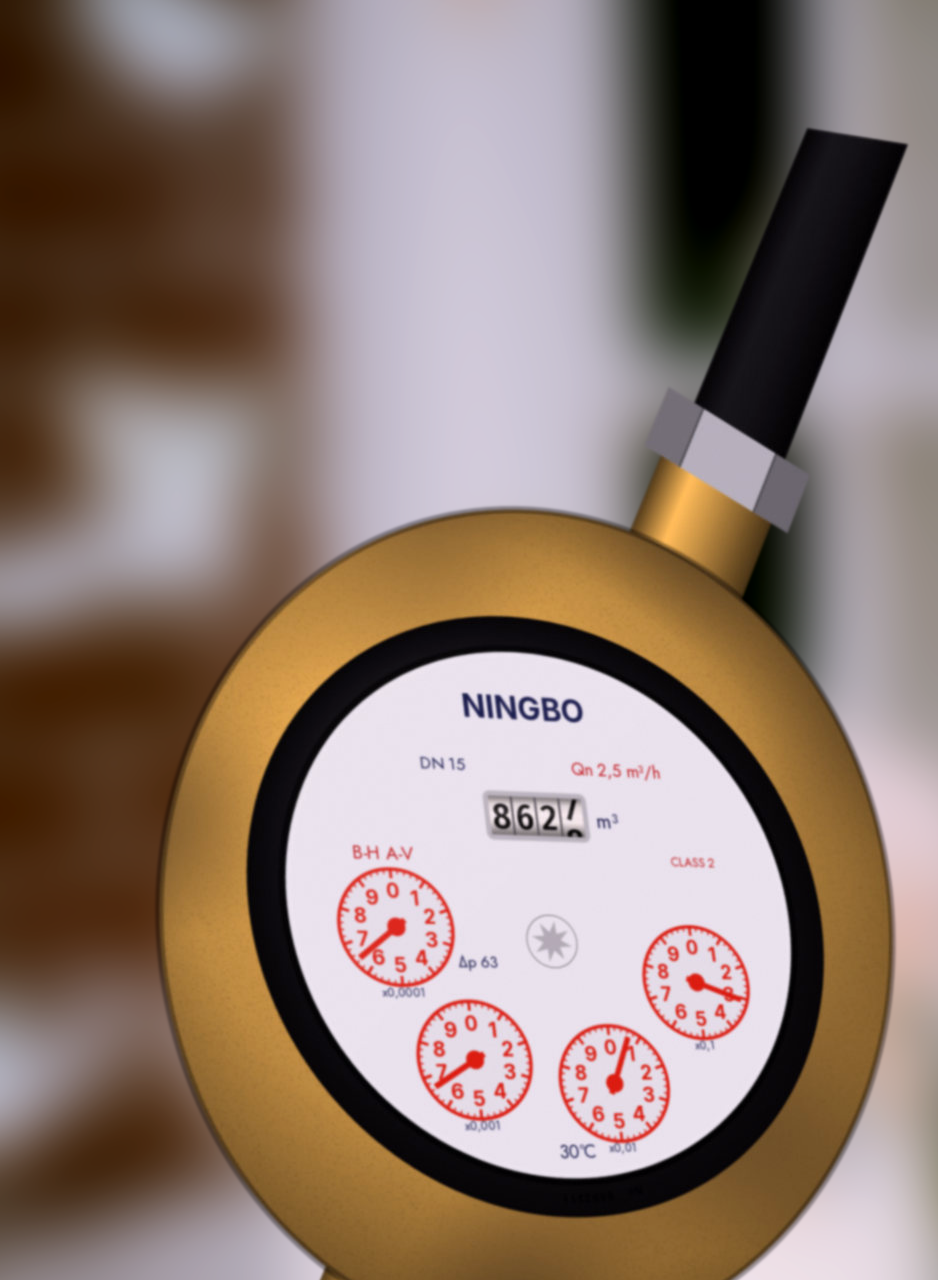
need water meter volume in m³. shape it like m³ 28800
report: m³ 8627.3066
